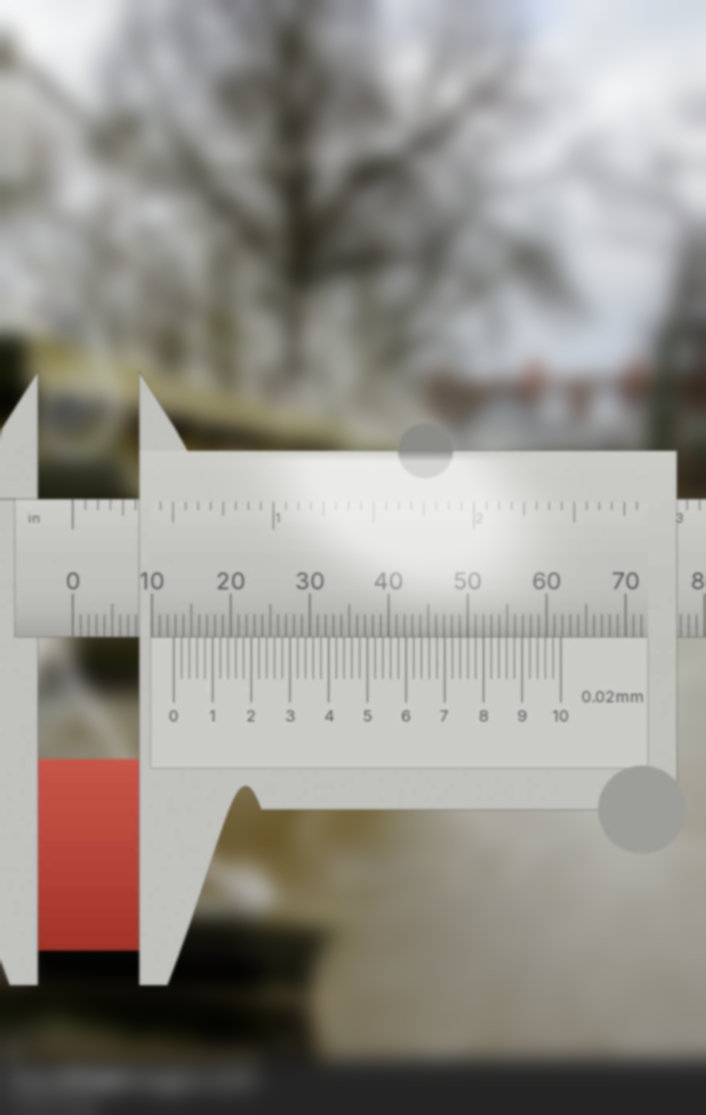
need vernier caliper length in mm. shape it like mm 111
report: mm 12.8
